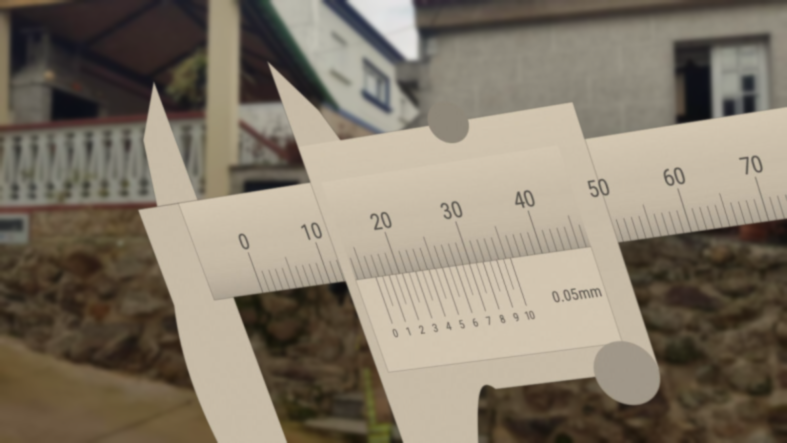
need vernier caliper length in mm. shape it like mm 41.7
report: mm 16.6
